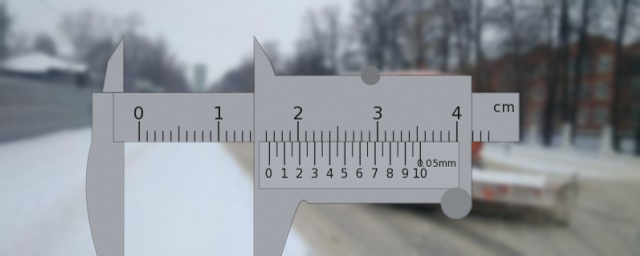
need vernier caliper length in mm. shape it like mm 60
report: mm 16.4
